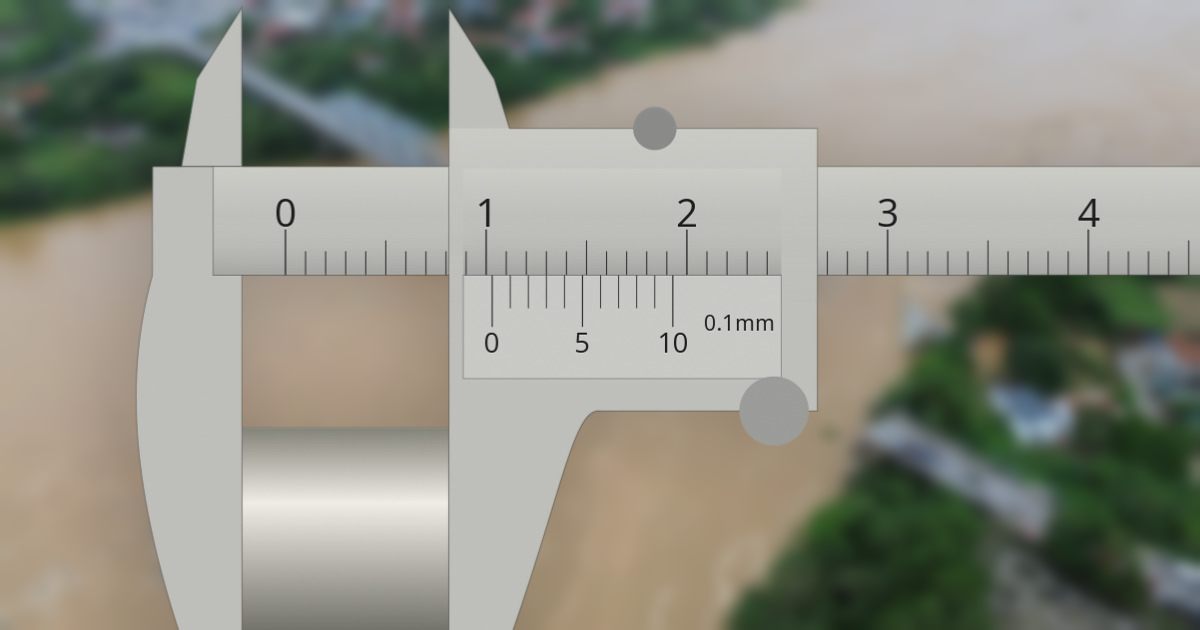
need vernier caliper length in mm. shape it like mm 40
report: mm 10.3
